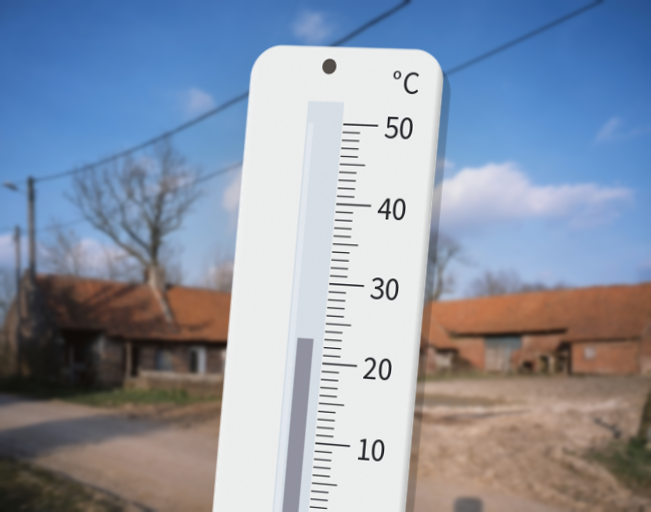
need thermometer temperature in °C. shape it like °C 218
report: °C 23
